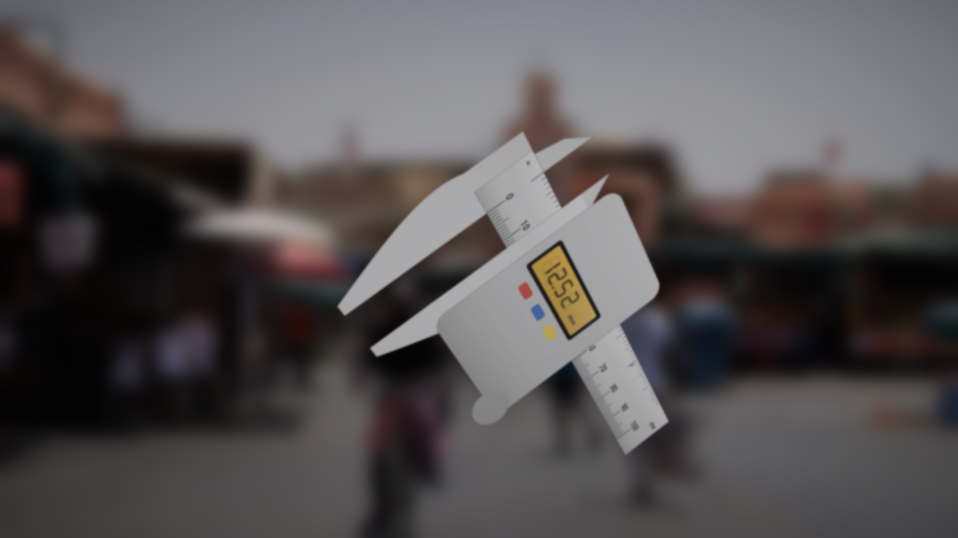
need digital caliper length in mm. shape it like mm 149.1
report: mm 12.52
